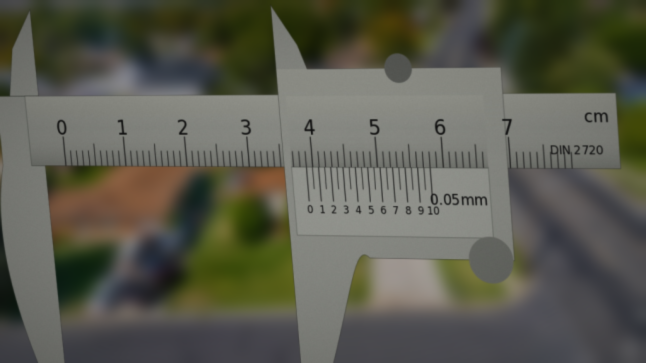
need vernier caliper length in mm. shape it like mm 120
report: mm 39.0
